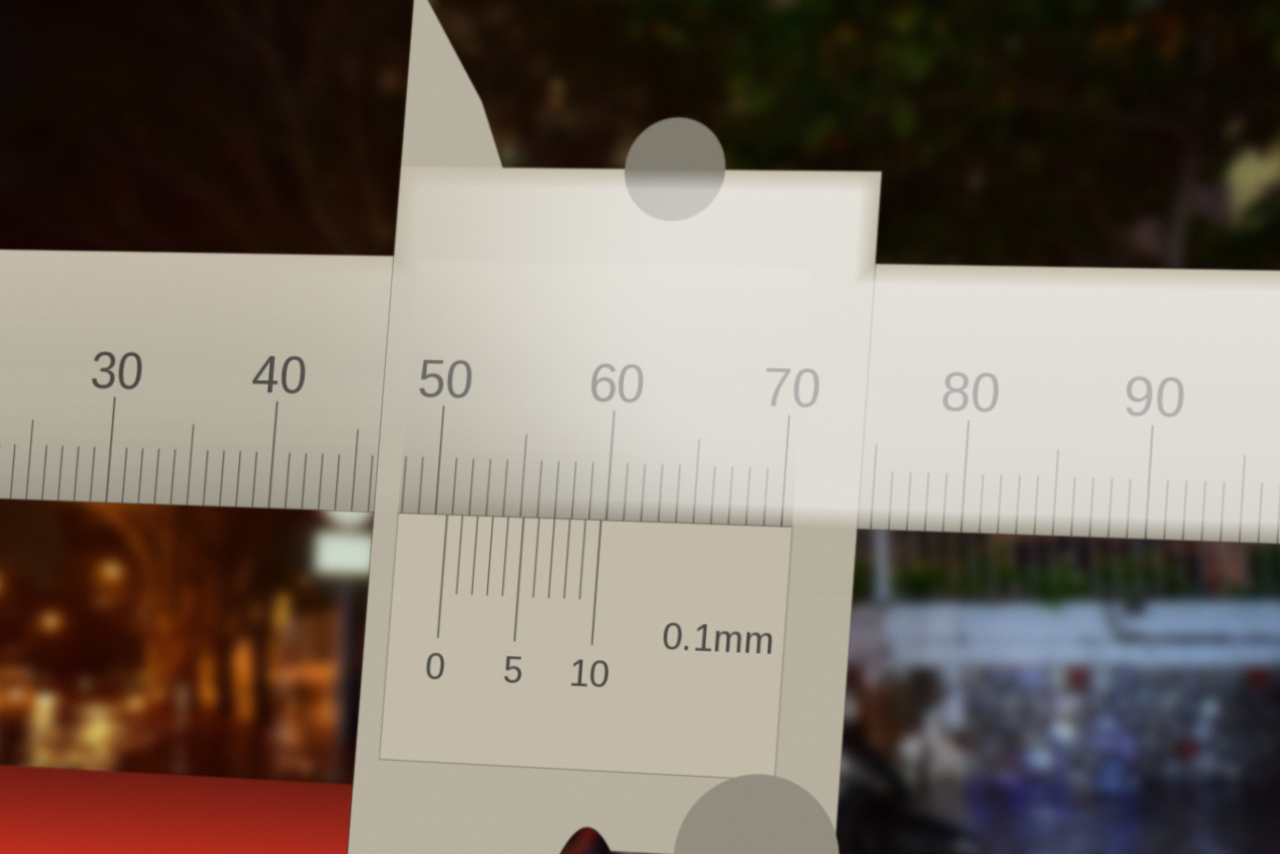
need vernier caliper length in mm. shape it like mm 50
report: mm 50.7
